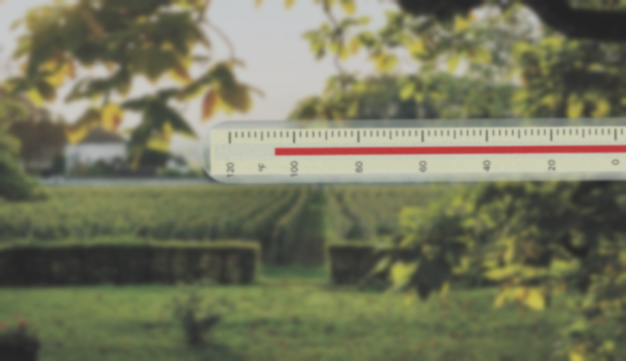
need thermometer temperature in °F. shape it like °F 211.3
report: °F 106
